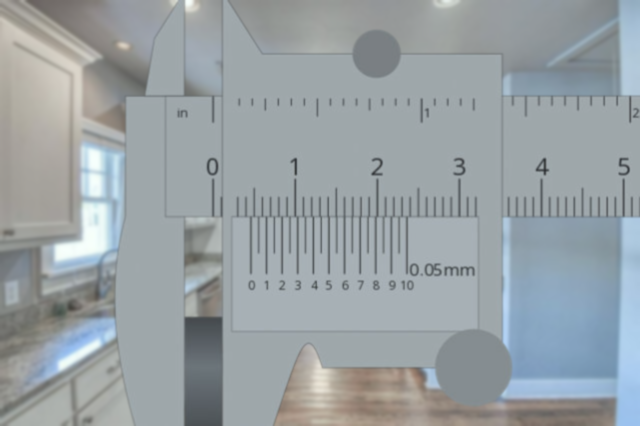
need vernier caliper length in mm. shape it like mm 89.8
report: mm 4.6
